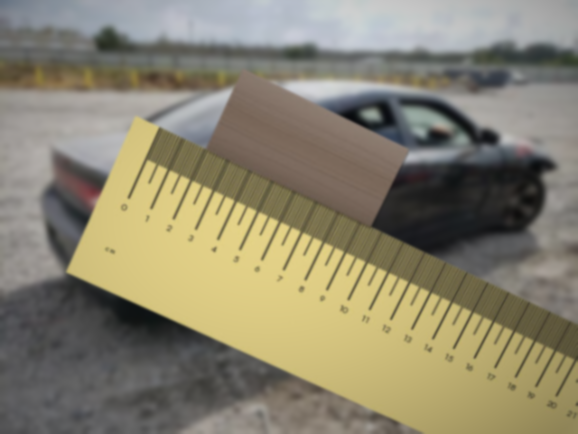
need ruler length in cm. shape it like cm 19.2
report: cm 7.5
